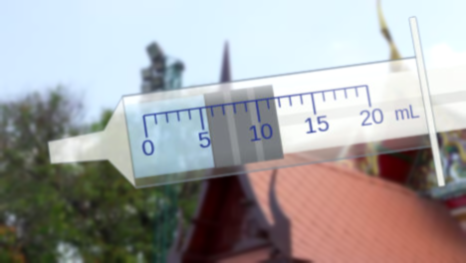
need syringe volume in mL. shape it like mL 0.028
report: mL 5.5
